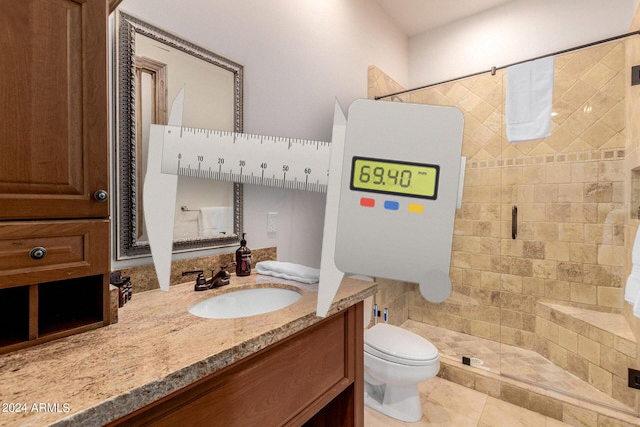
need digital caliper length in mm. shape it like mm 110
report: mm 69.40
